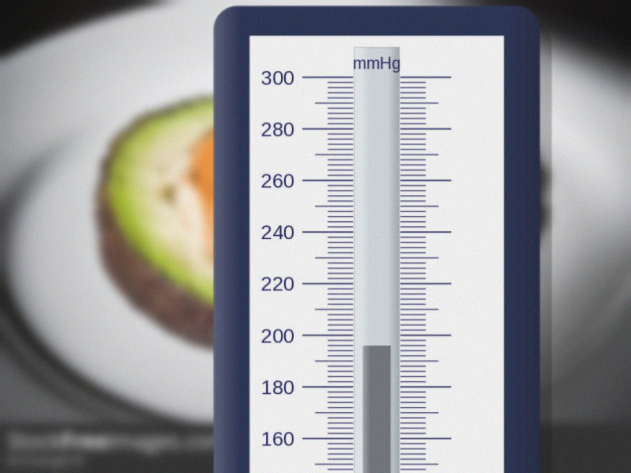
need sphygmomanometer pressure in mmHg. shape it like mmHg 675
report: mmHg 196
